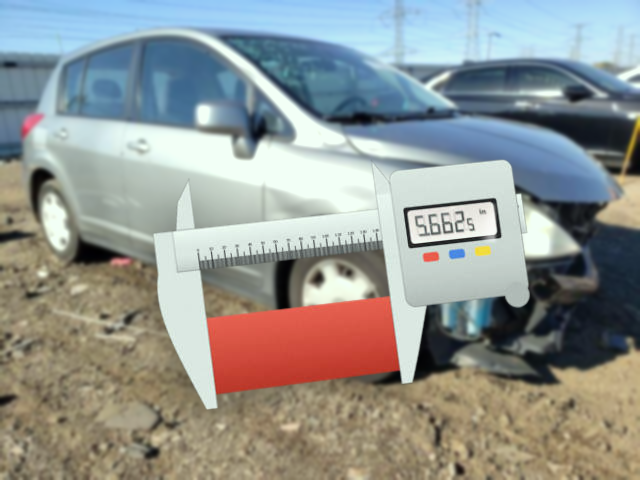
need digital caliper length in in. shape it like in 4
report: in 5.6625
